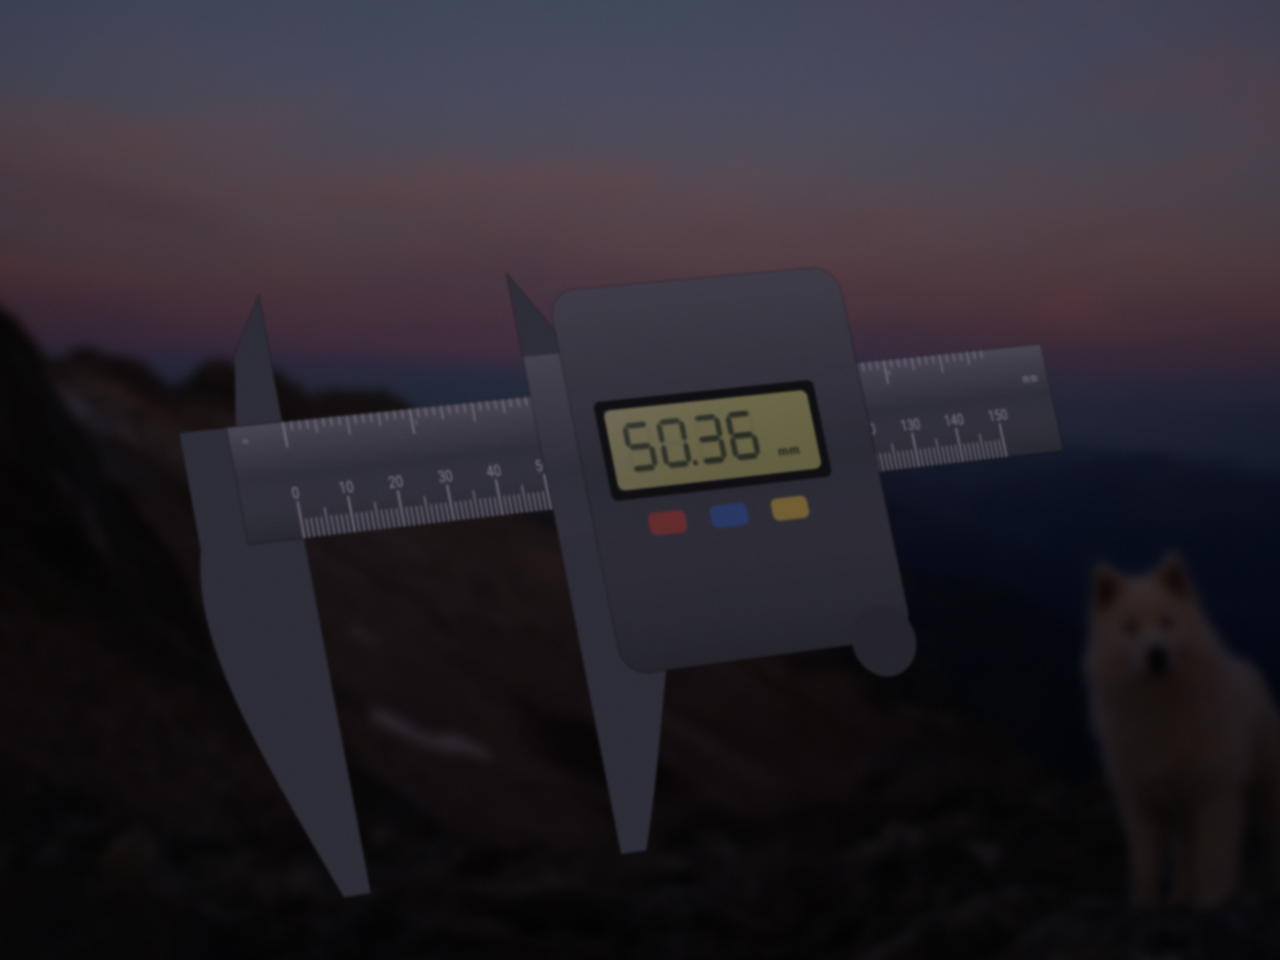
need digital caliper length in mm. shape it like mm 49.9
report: mm 50.36
